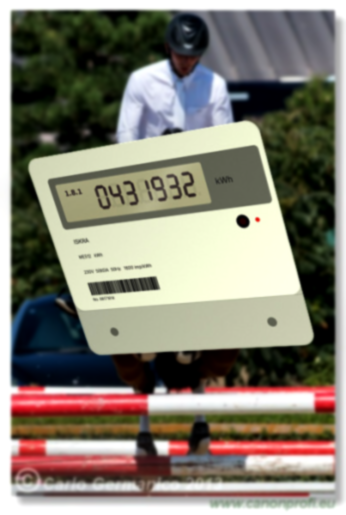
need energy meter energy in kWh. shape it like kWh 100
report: kWh 431932
